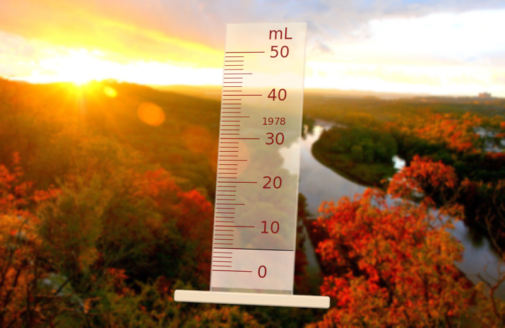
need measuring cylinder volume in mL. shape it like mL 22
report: mL 5
